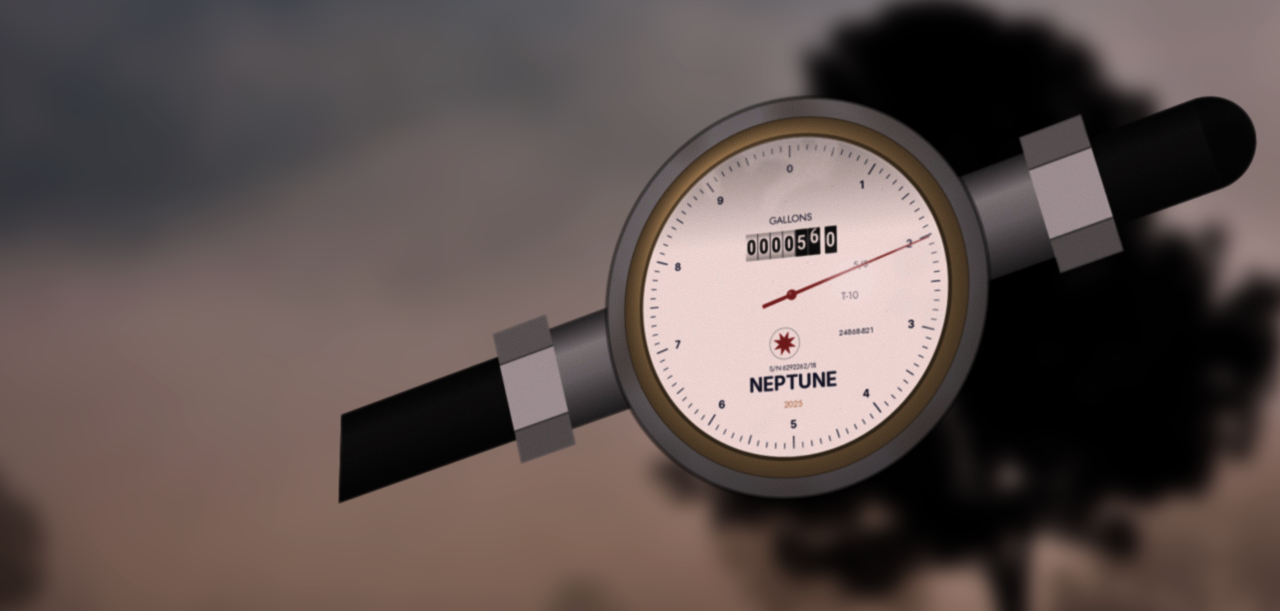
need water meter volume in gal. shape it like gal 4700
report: gal 562.0
